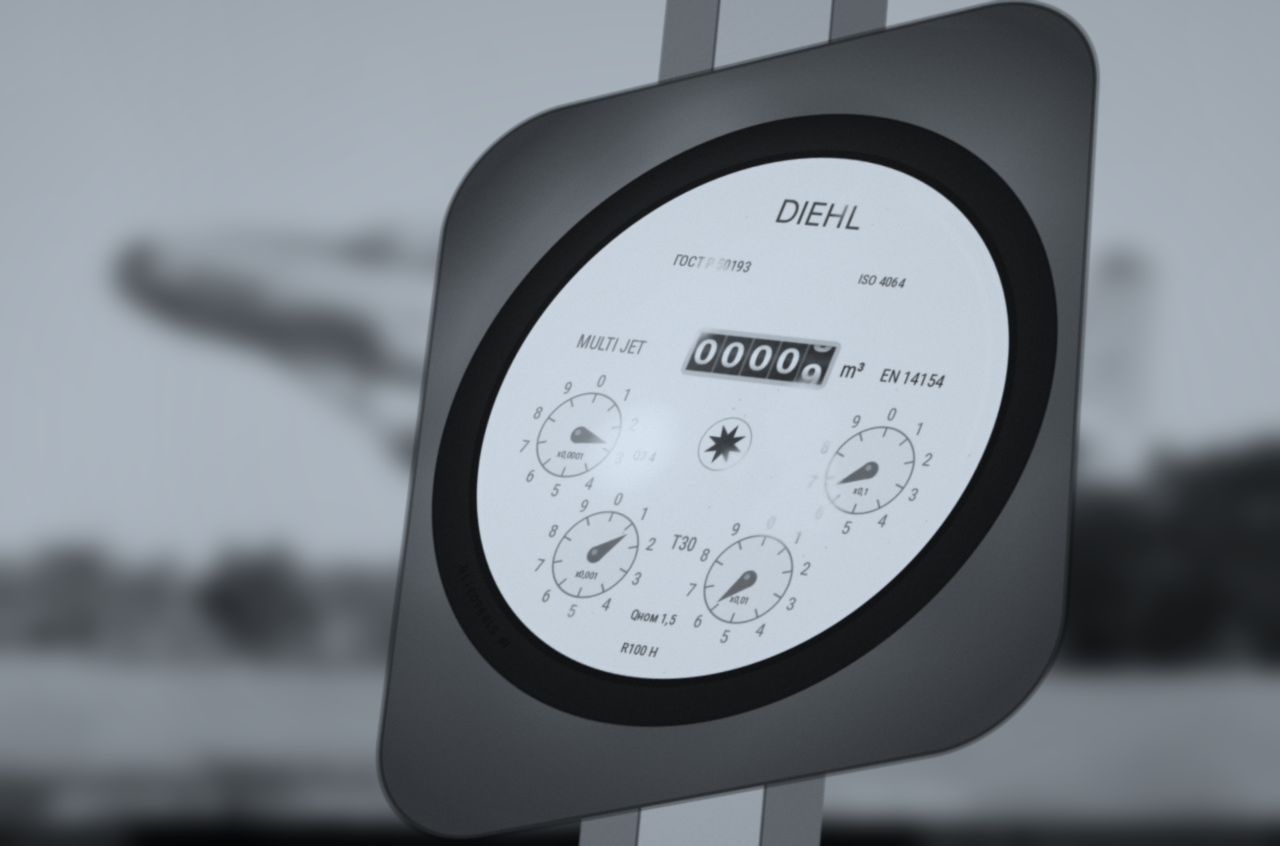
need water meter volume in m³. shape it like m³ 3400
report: m³ 8.6612
